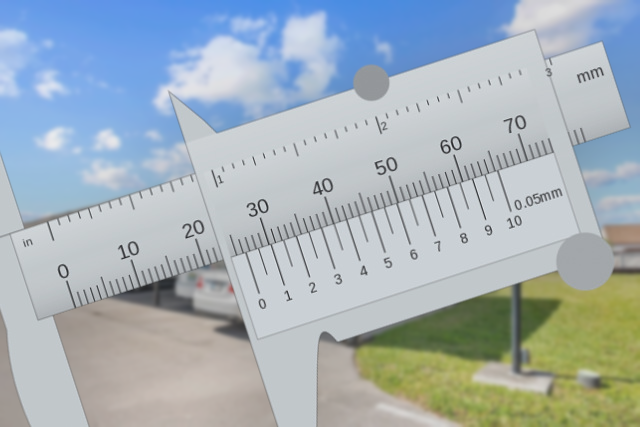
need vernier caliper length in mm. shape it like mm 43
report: mm 26.4
